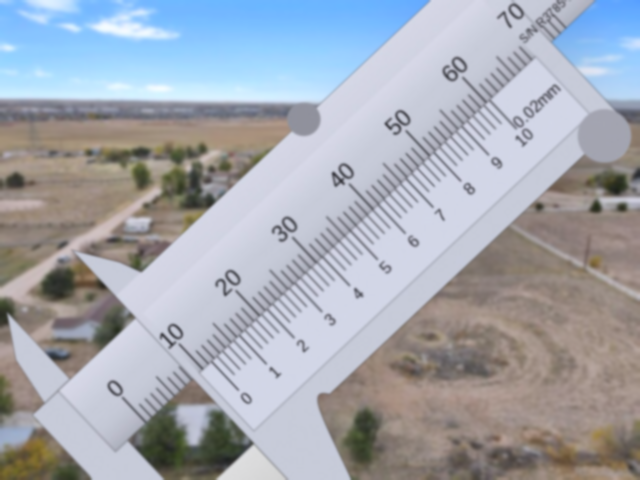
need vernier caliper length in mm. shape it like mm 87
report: mm 11.5
